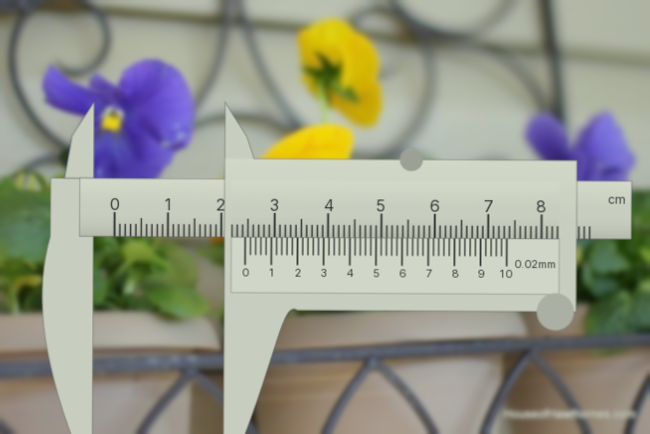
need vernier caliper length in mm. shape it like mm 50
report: mm 24.5
